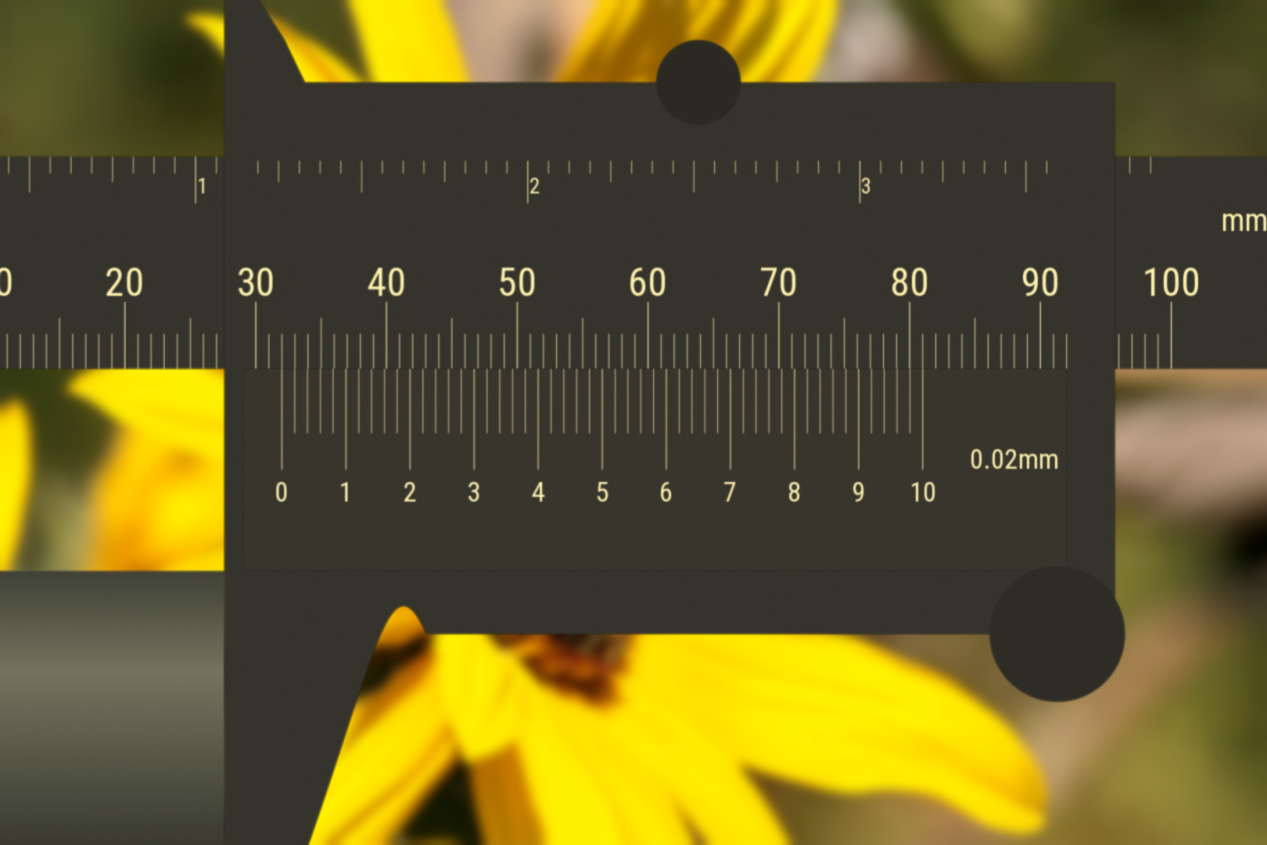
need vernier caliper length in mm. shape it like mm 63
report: mm 32.0
